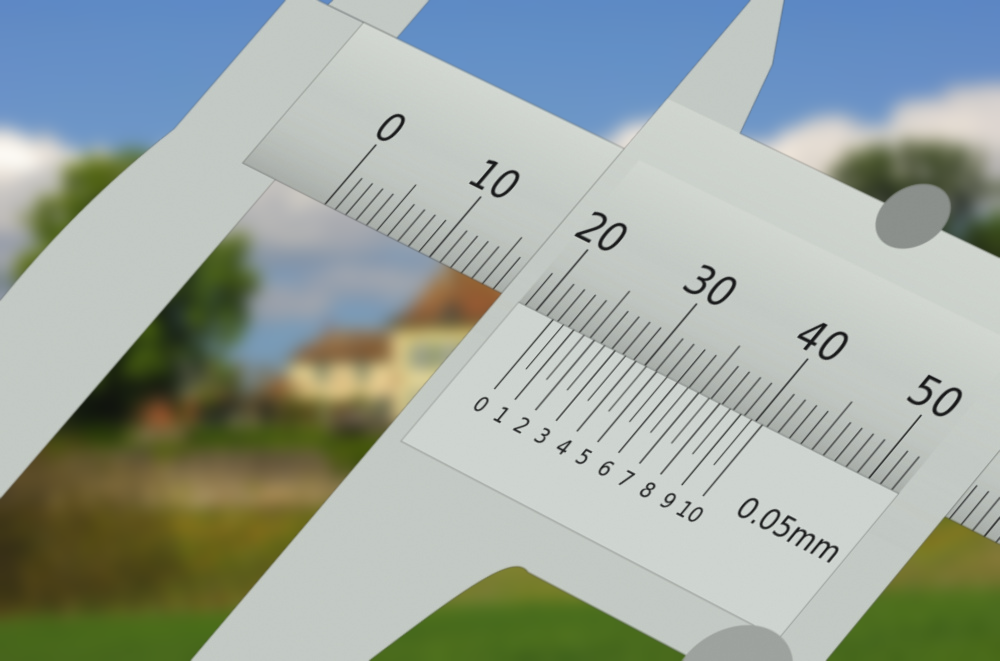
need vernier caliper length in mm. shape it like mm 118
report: mm 21.6
